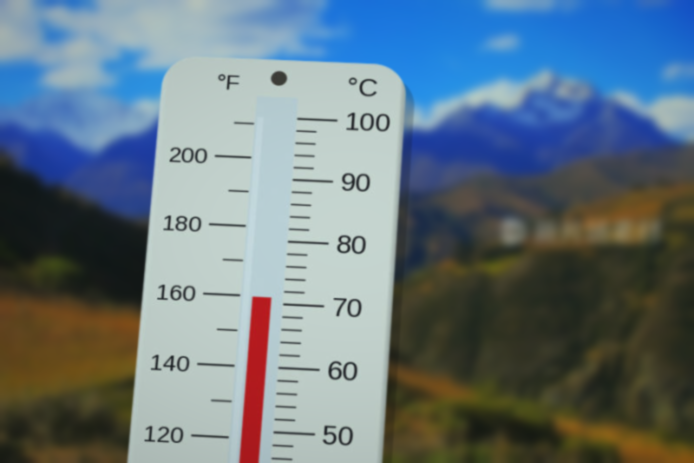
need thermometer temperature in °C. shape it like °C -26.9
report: °C 71
